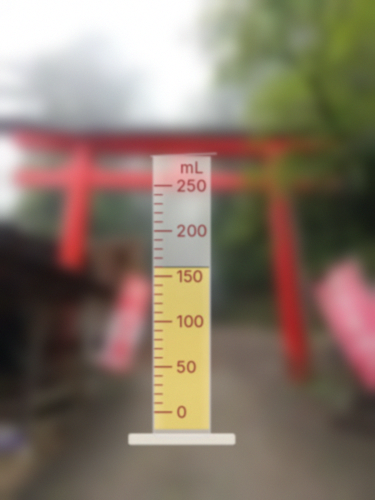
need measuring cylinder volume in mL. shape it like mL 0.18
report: mL 160
